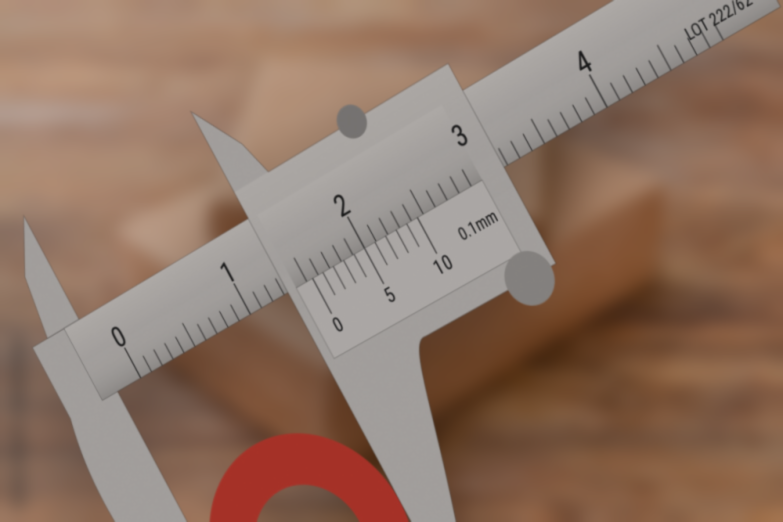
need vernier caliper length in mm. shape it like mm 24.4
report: mm 15.5
